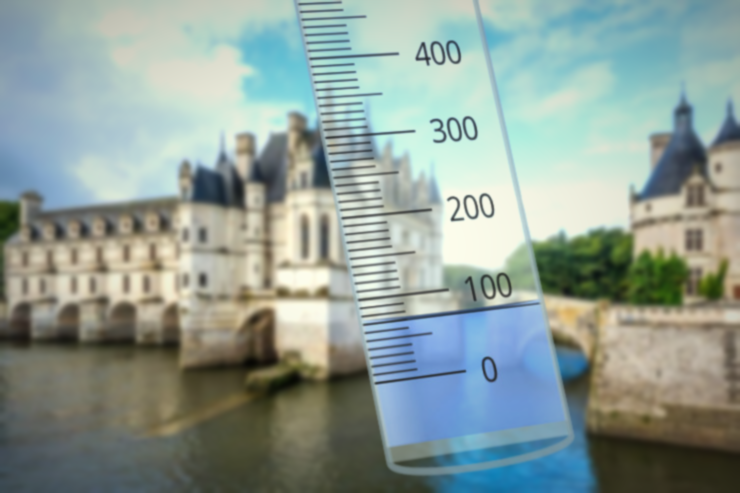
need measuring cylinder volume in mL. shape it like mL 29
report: mL 70
